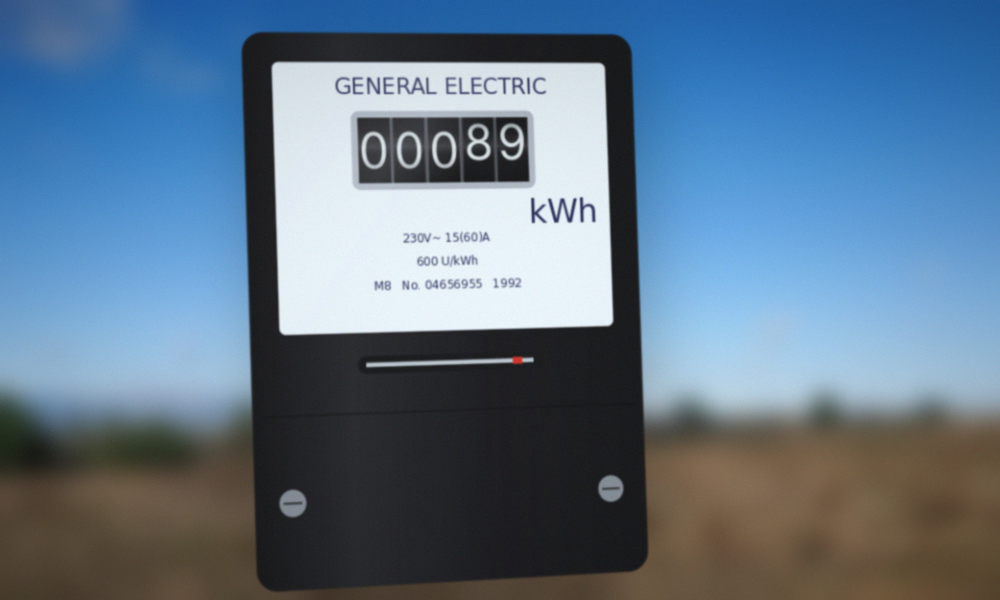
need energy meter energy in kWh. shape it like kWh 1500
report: kWh 89
